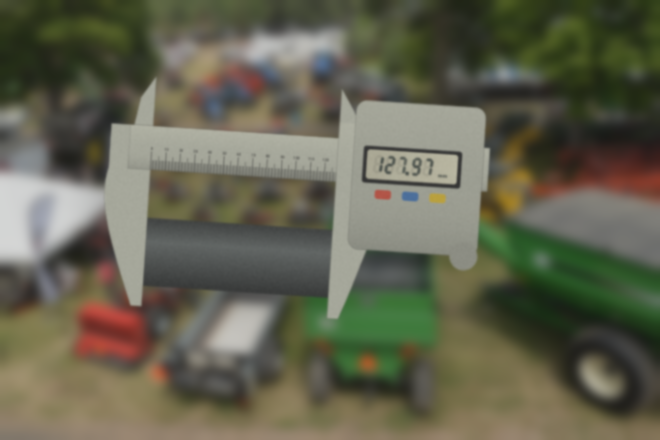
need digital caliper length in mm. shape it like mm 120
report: mm 127.97
